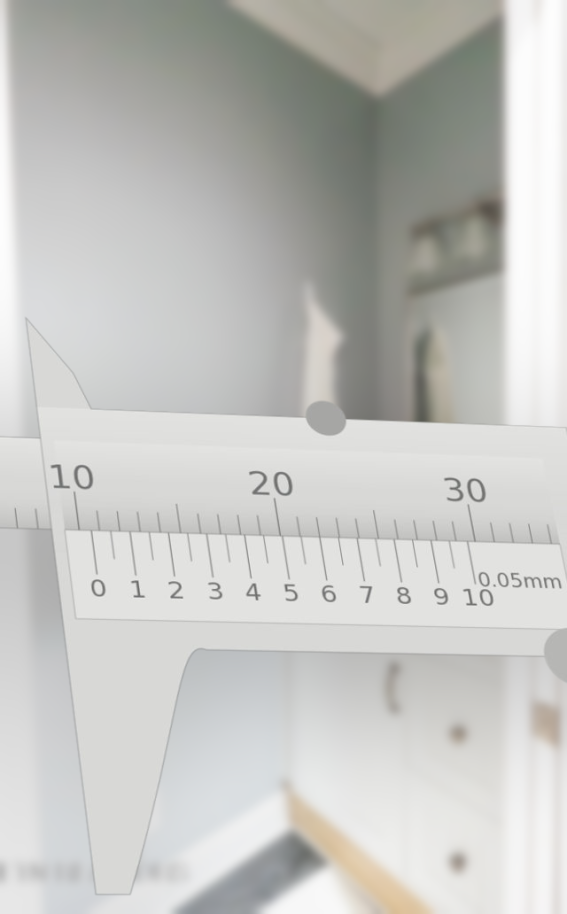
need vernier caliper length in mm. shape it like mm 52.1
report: mm 10.6
